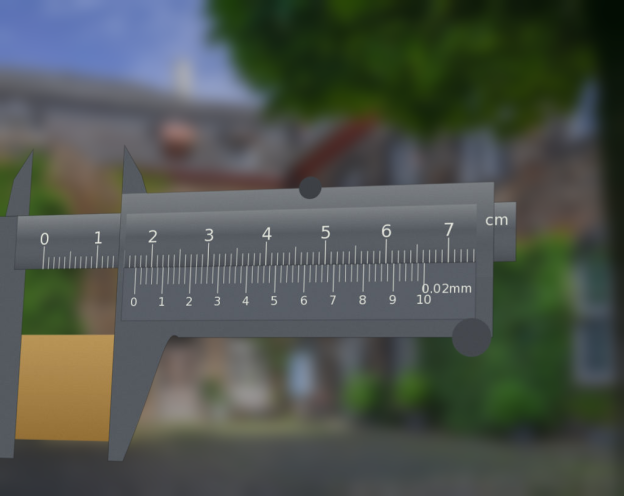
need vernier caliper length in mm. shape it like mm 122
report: mm 17.2
